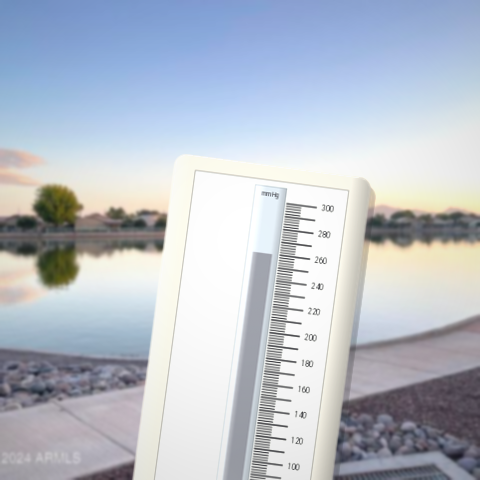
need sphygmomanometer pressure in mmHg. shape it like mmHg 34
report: mmHg 260
